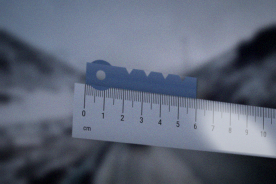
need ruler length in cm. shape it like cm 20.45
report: cm 6
